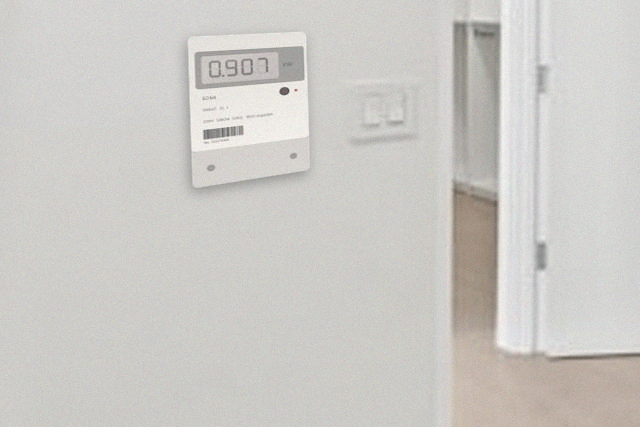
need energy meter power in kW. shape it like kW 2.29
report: kW 0.907
